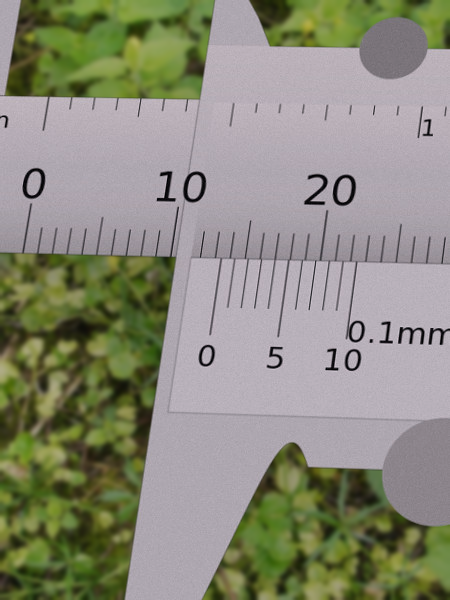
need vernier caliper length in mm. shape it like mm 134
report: mm 13.4
